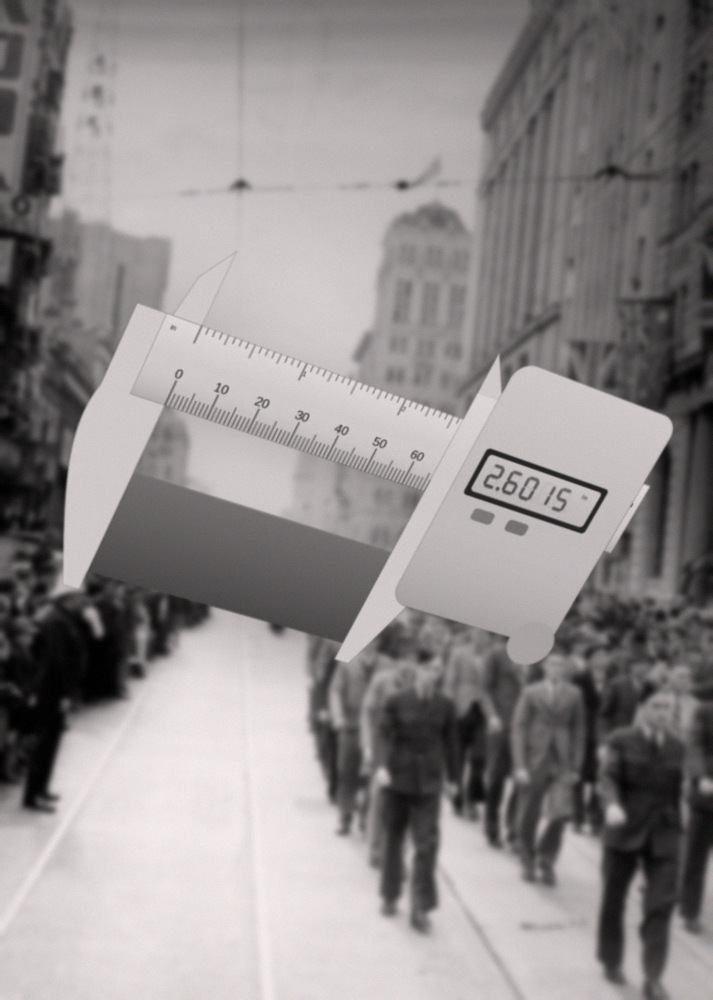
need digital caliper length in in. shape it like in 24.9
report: in 2.6015
